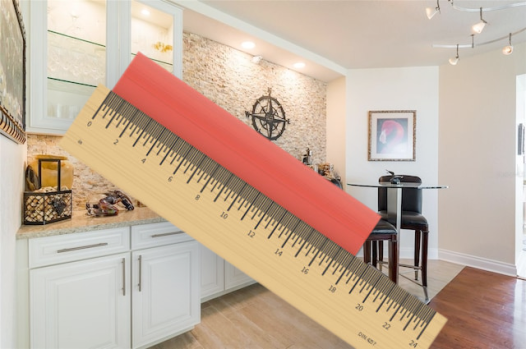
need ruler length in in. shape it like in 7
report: in 18
